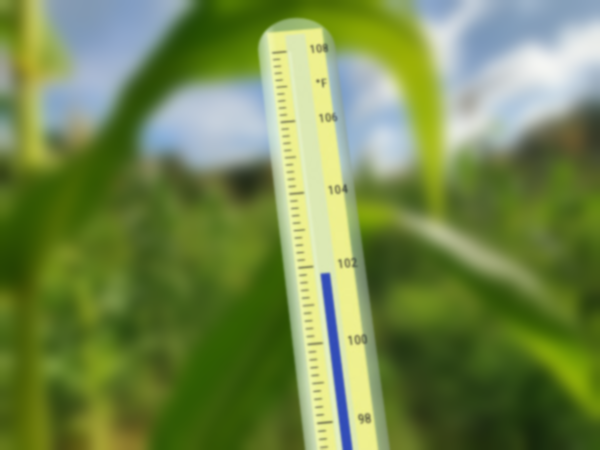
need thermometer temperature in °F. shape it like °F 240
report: °F 101.8
